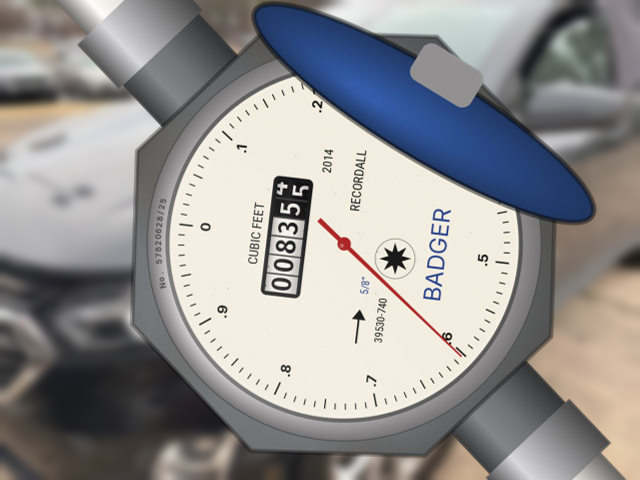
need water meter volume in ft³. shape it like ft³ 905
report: ft³ 8354.60
